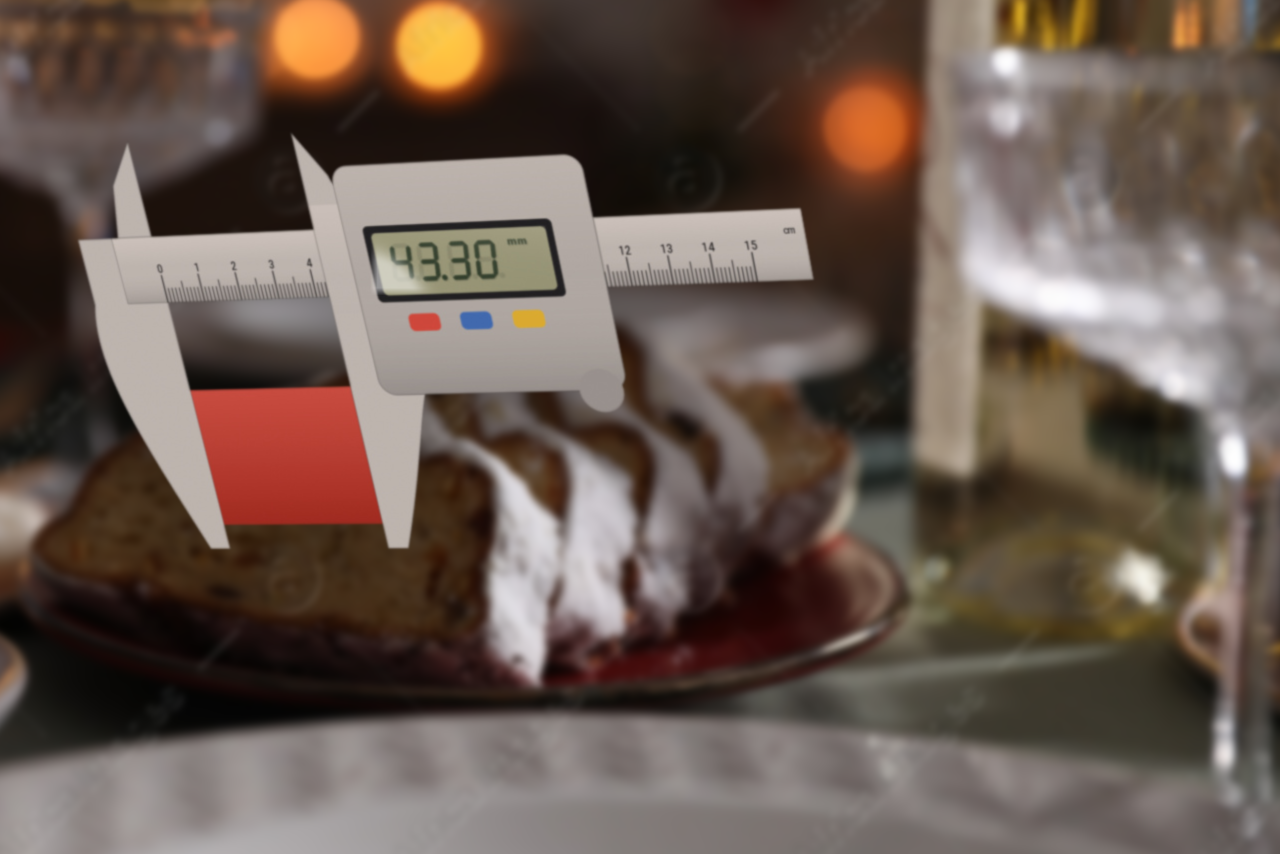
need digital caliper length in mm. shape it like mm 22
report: mm 43.30
